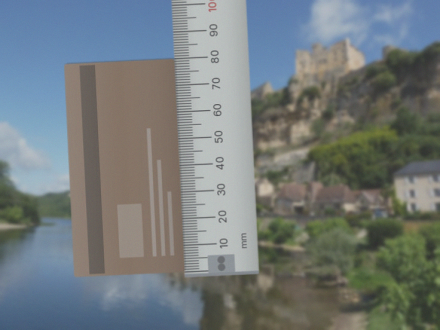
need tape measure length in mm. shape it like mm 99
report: mm 80
